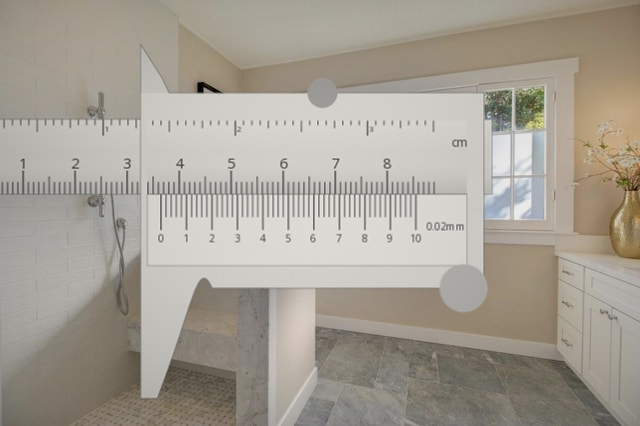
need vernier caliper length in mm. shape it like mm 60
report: mm 36.5
